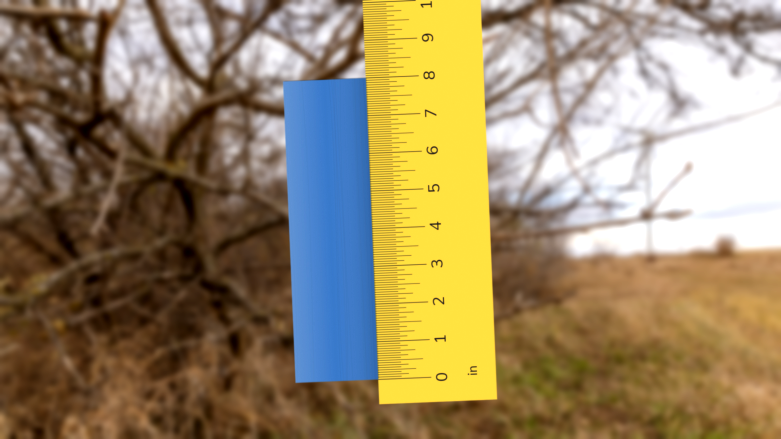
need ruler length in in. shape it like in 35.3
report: in 8
